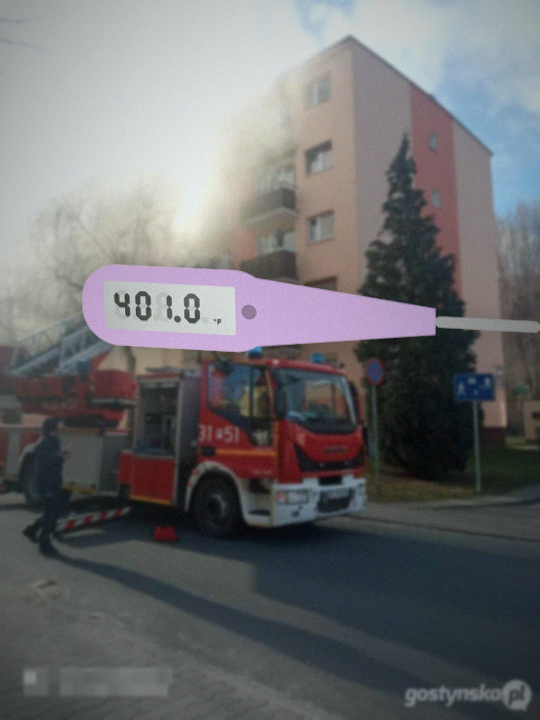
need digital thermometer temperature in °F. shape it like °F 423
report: °F 401.0
